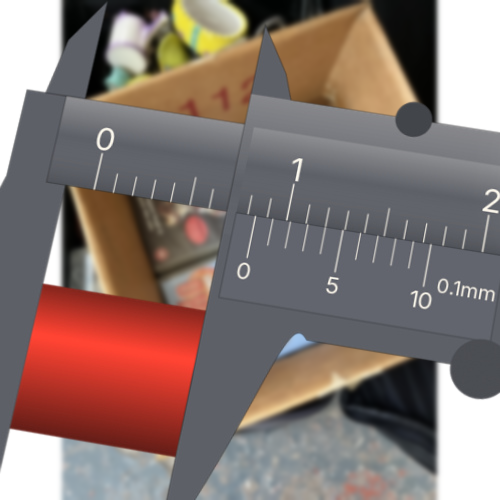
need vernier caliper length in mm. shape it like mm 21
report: mm 8.4
